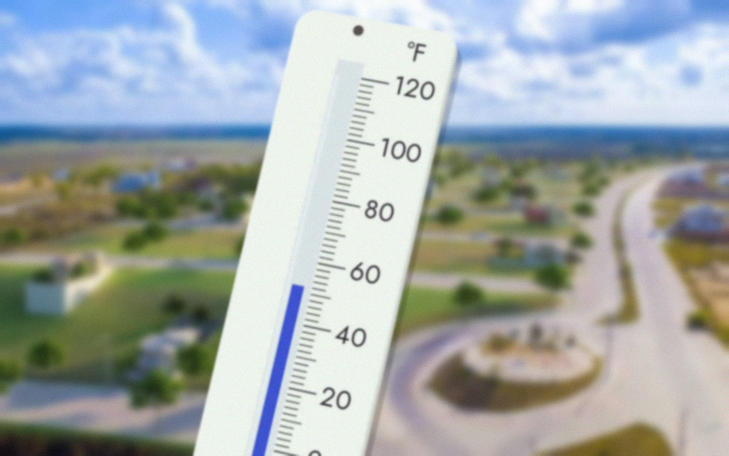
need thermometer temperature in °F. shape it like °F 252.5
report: °F 52
